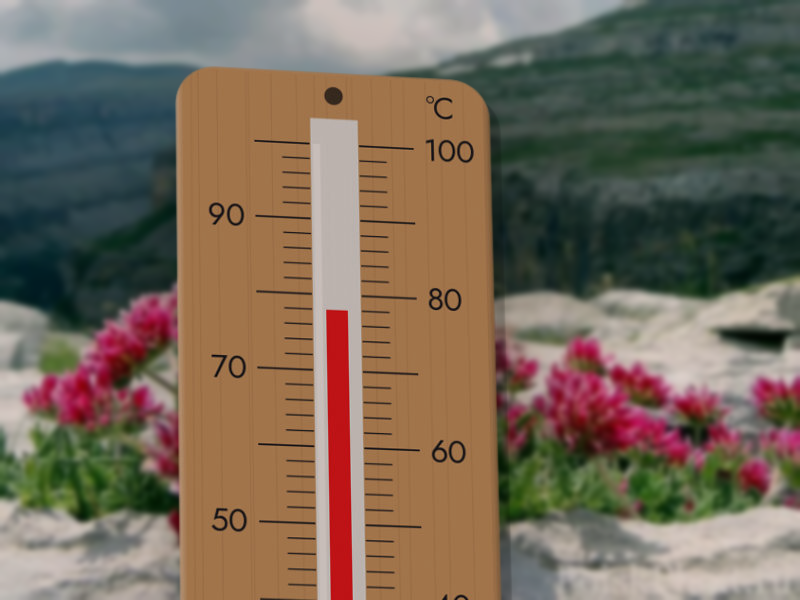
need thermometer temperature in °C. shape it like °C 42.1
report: °C 78
